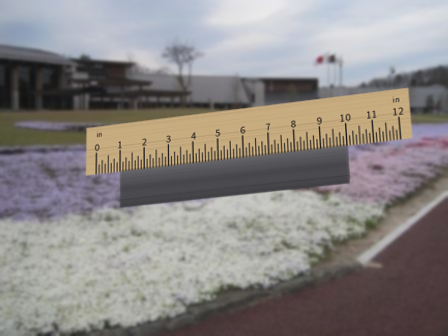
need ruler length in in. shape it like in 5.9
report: in 9
